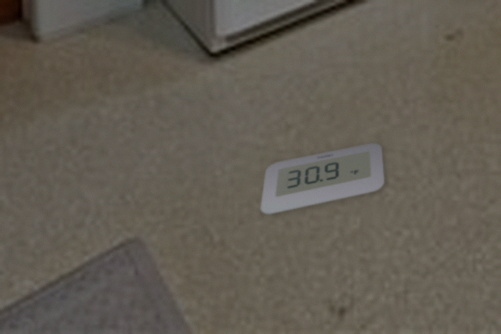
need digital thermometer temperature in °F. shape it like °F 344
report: °F 30.9
